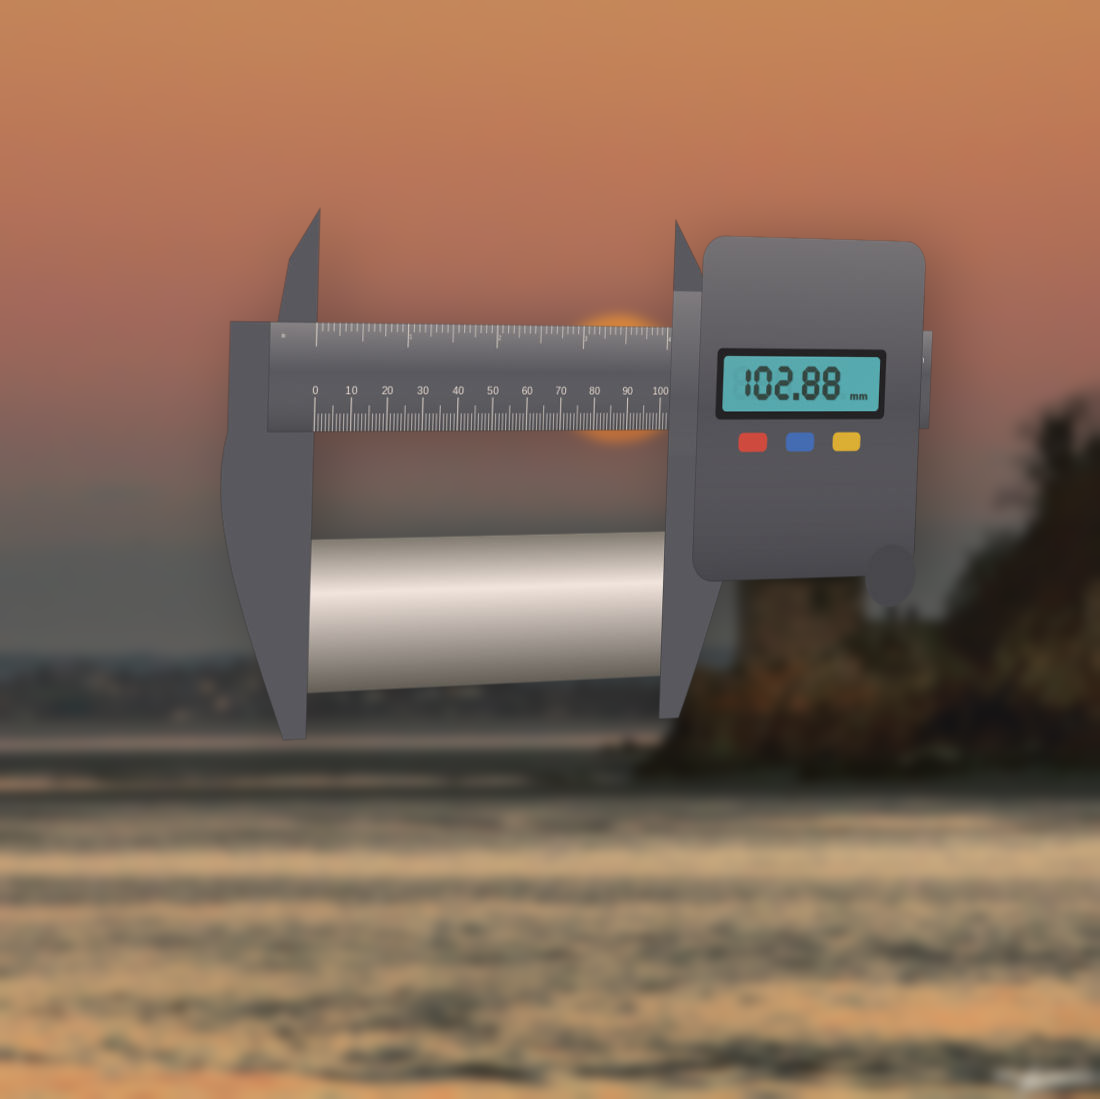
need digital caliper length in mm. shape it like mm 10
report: mm 102.88
